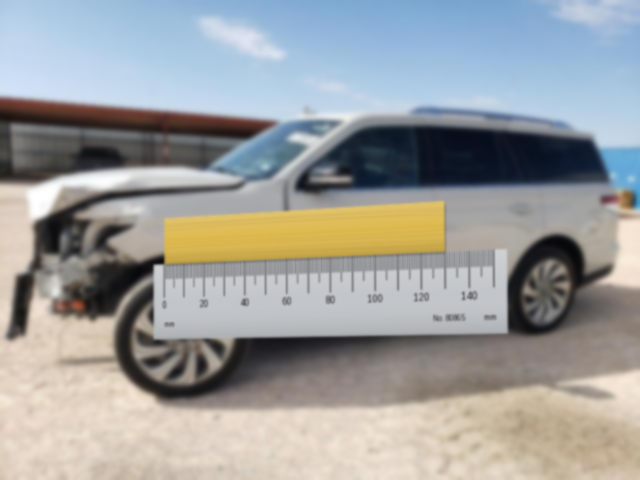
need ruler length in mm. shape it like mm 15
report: mm 130
